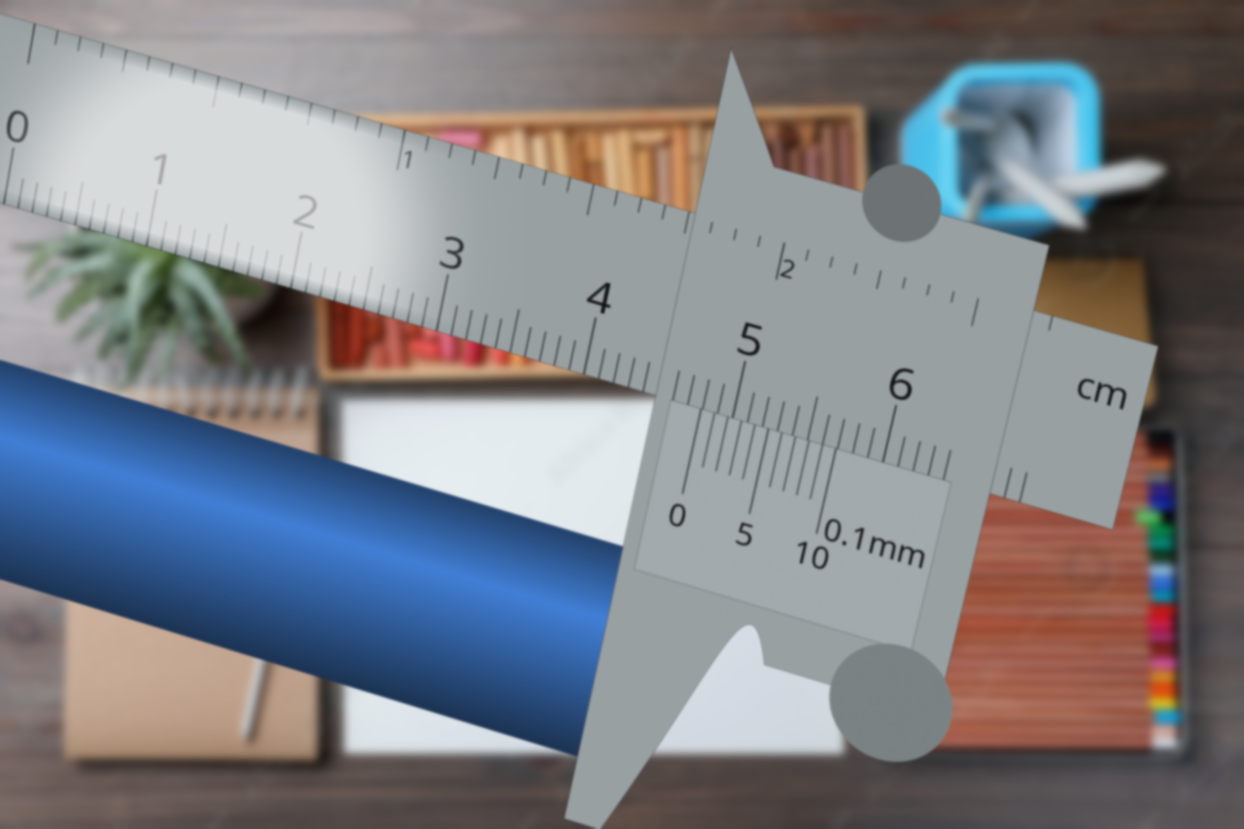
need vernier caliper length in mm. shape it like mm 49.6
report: mm 47.9
